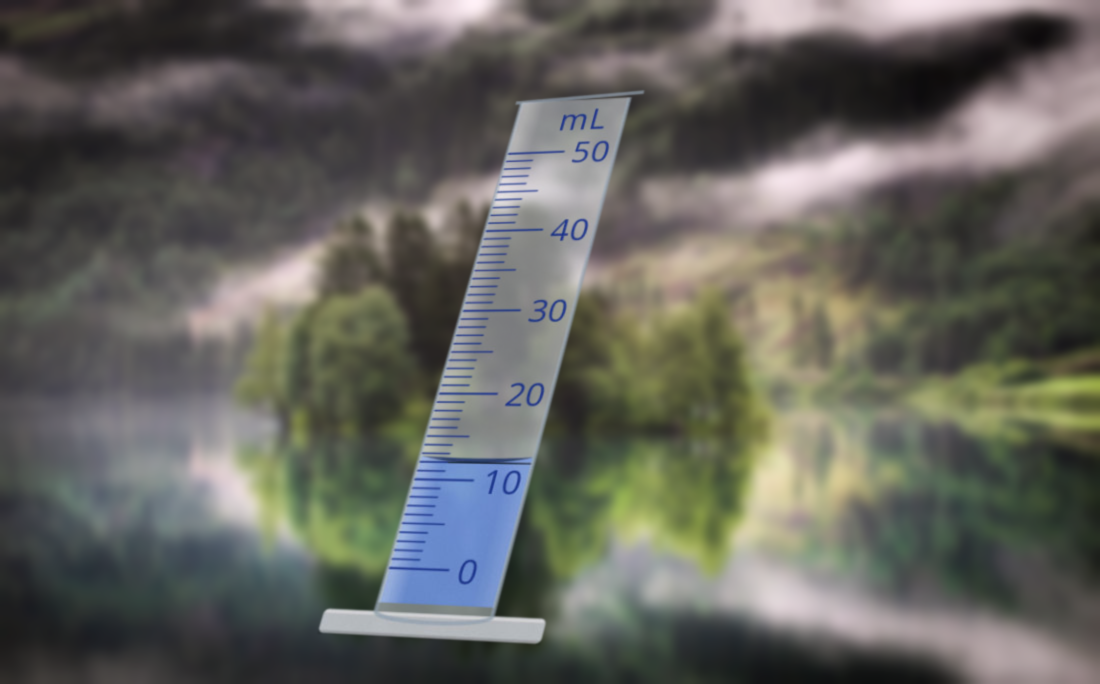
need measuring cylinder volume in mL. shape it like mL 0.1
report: mL 12
